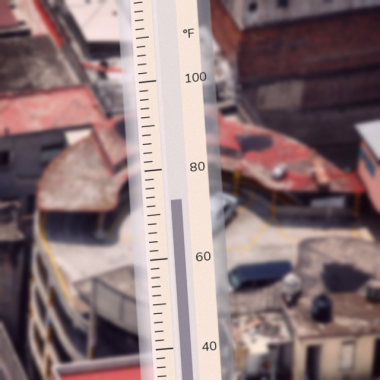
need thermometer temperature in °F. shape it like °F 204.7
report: °F 73
